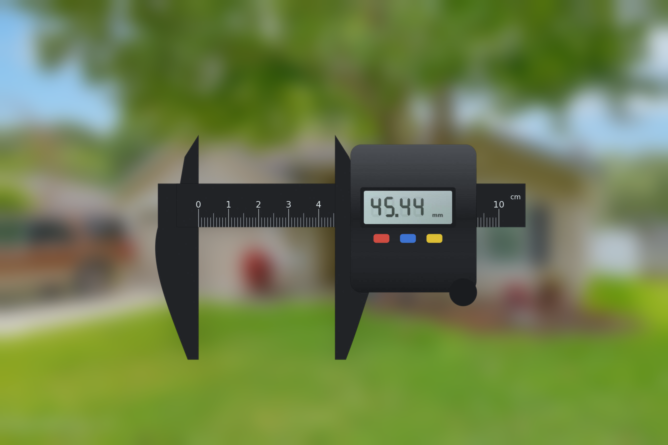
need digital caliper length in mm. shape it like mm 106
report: mm 45.44
